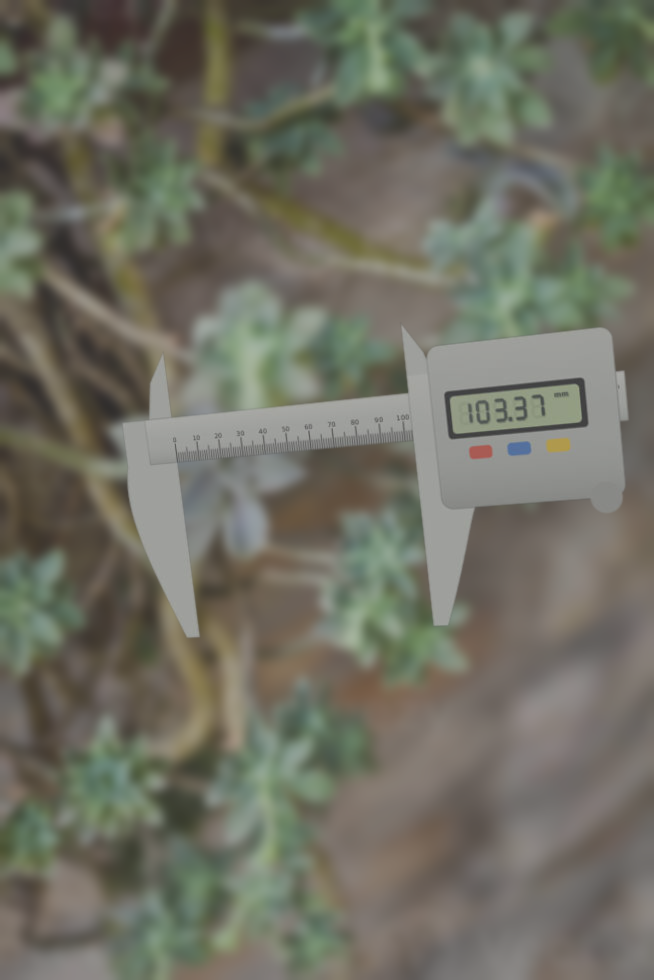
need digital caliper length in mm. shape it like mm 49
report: mm 103.37
